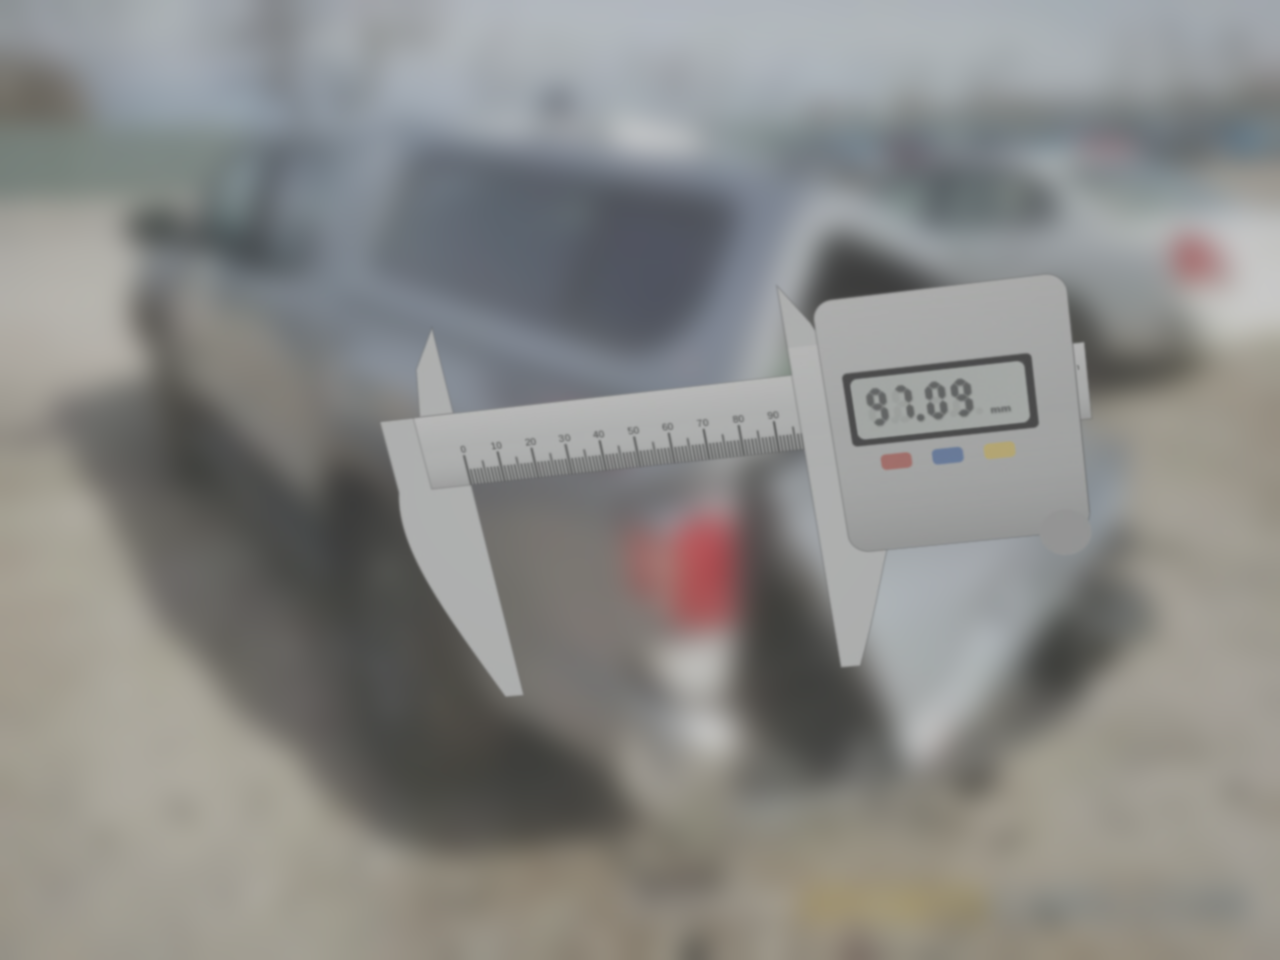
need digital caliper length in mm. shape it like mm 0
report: mm 97.09
